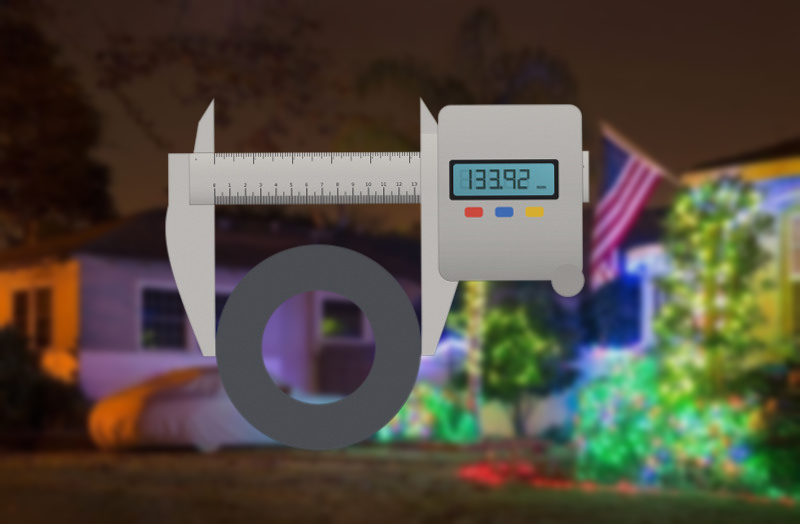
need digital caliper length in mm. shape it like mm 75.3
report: mm 133.92
